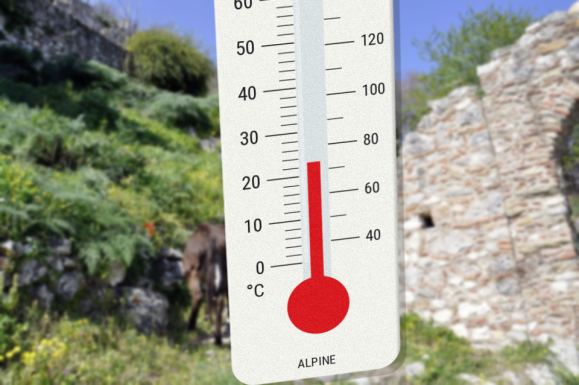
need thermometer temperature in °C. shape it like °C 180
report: °C 23
